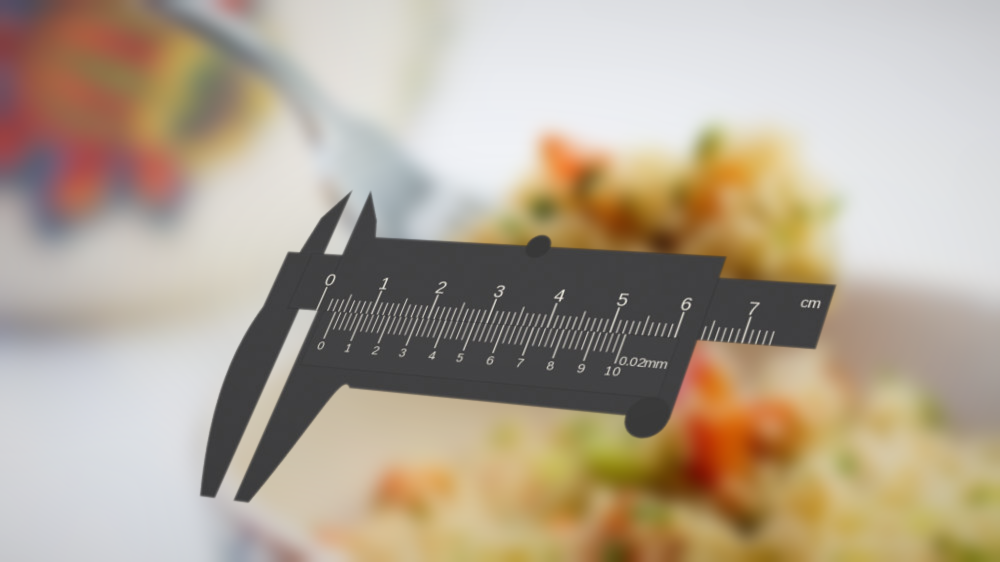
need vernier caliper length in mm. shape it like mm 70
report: mm 3.5
